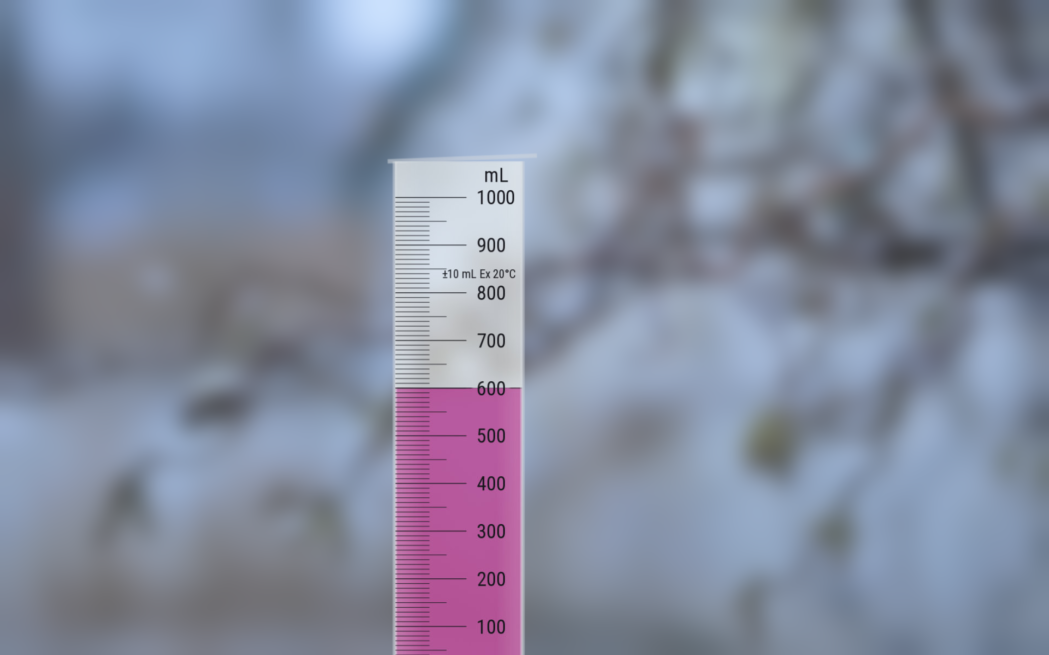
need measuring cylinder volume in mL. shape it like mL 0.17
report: mL 600
